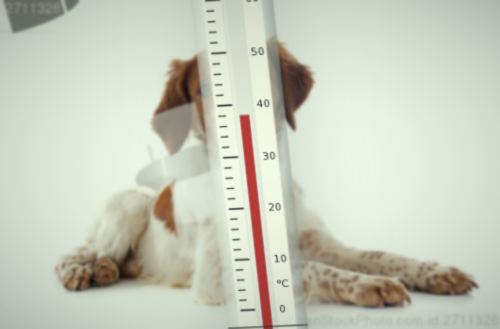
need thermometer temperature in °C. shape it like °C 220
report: °C 38
